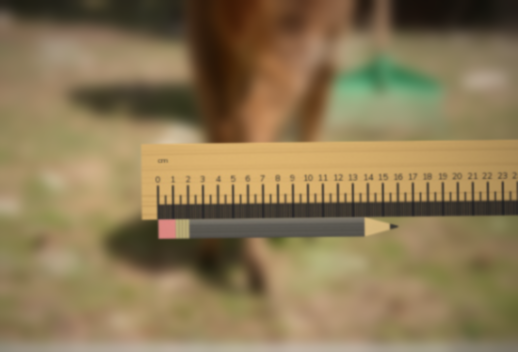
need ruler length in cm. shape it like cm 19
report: cm 16
